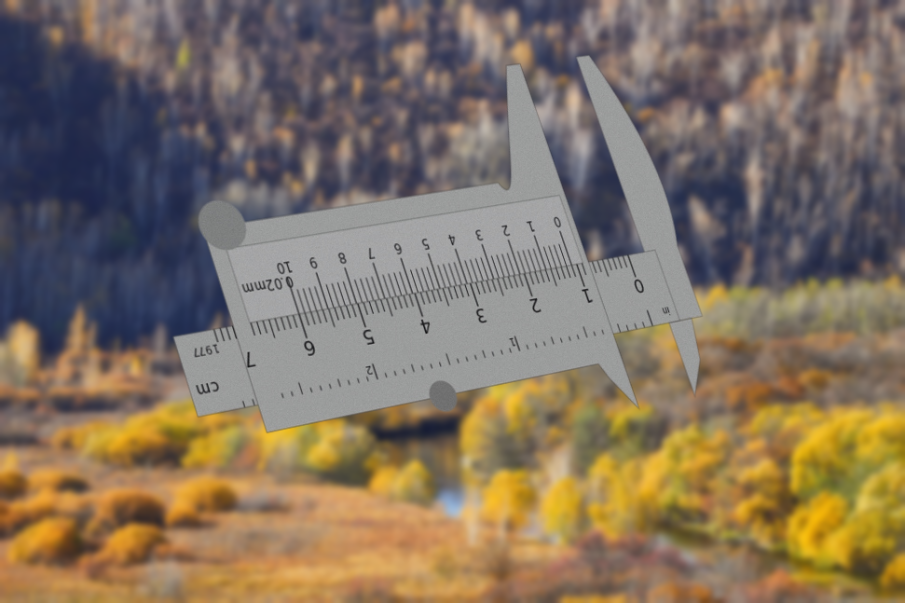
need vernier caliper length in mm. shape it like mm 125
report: mm 11.0
